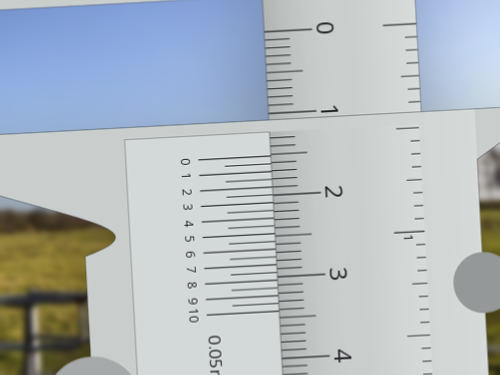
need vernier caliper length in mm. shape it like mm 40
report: mm 15.2
